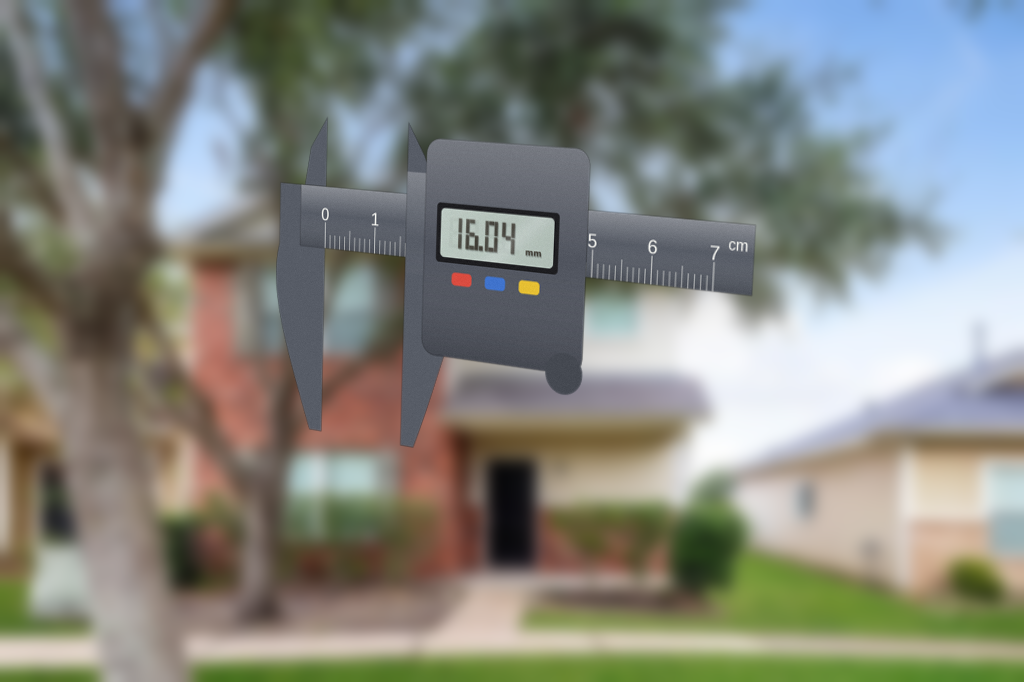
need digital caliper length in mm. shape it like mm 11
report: mm 16.04
